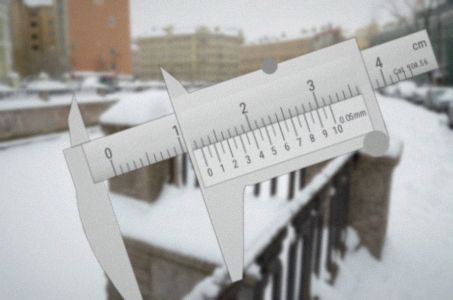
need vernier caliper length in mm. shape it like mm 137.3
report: mm 12.6
